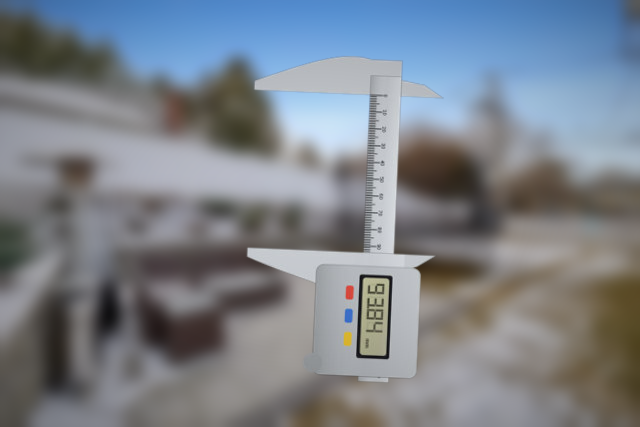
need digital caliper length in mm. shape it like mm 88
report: mm 93.84
